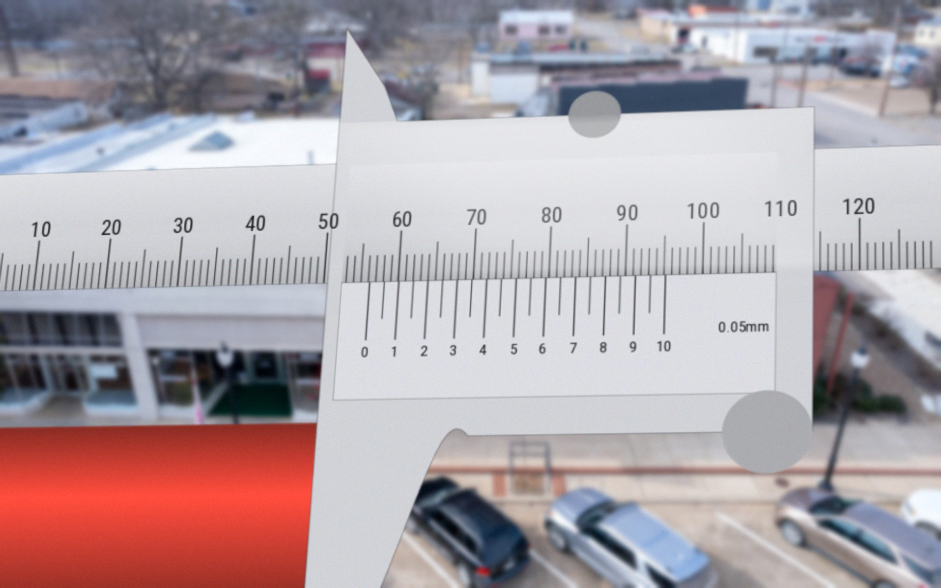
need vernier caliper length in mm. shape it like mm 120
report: mm 56.2
